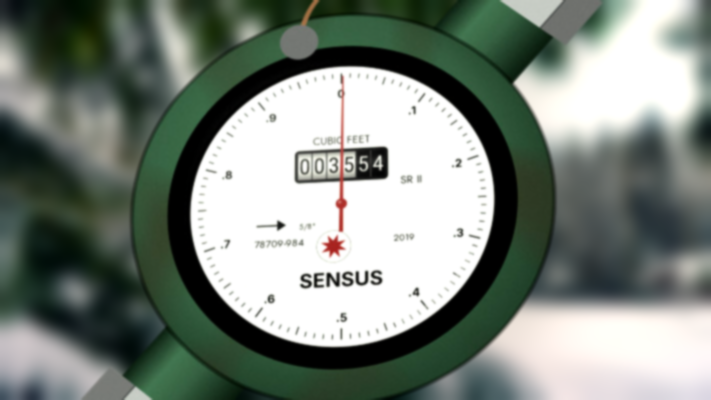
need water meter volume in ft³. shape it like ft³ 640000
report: ft³ 3554.00
